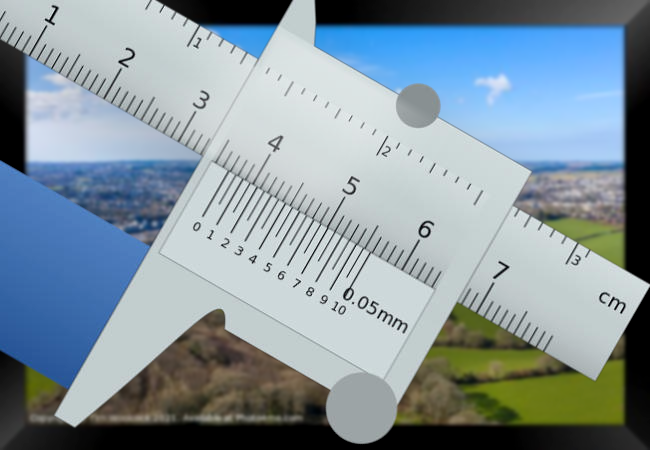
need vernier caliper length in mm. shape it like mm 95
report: mm 36.8
